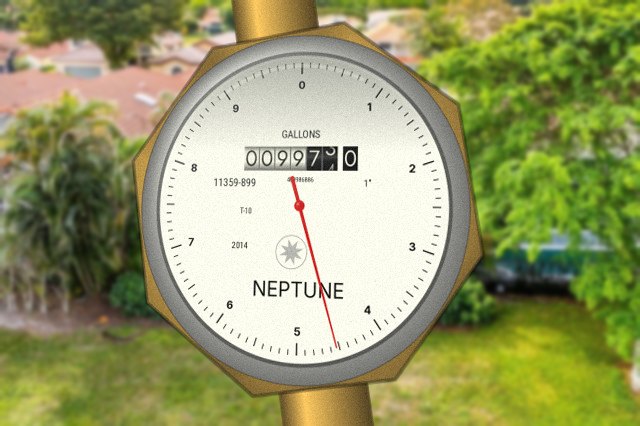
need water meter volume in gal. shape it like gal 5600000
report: gal 99734.5
